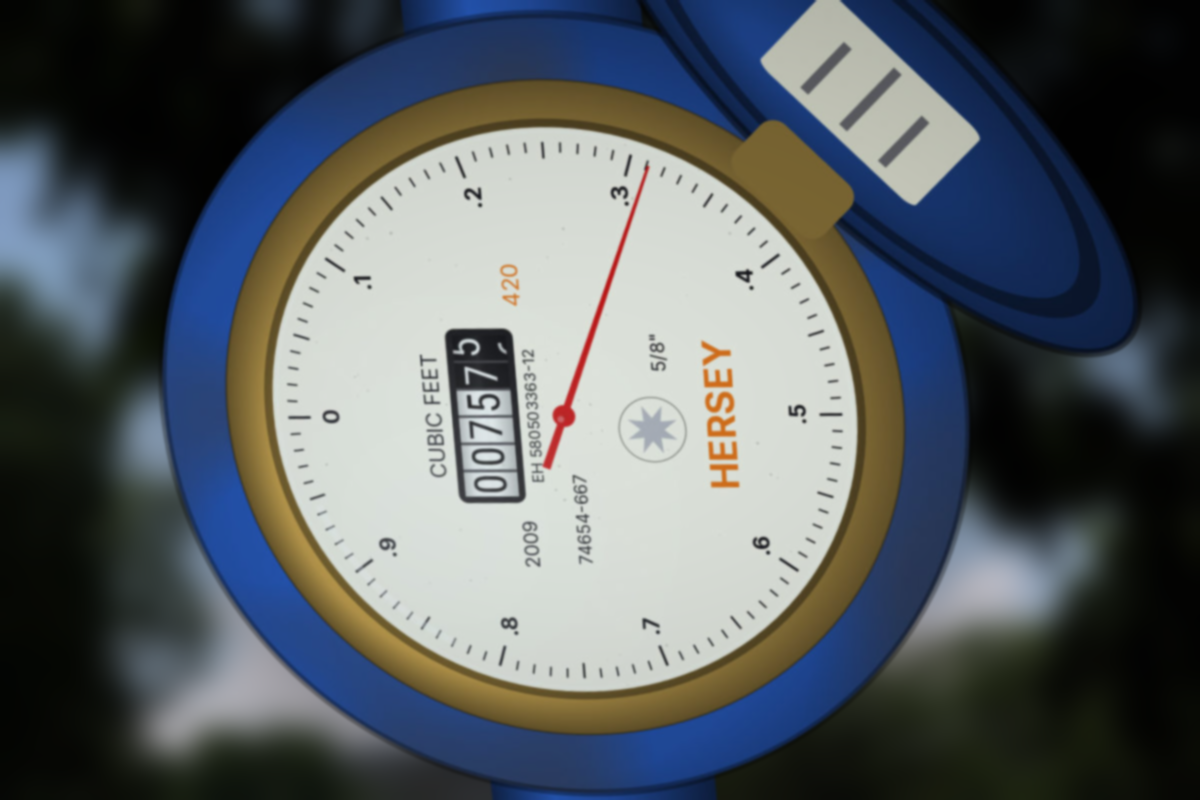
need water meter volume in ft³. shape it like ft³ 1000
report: ft³ 7575.31
